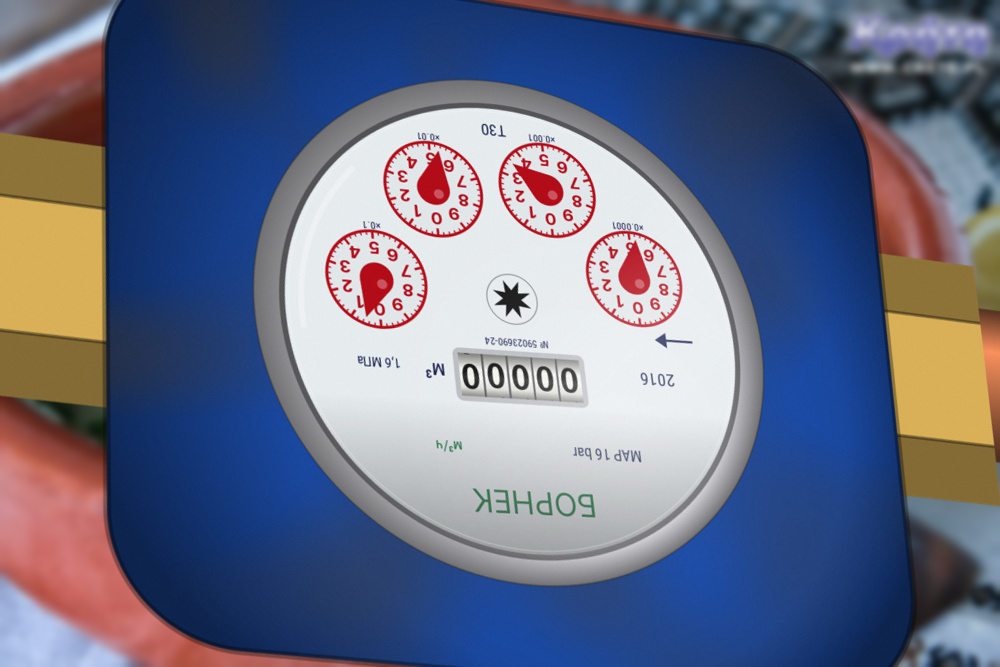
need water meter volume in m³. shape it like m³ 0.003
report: m³ 0.0535
